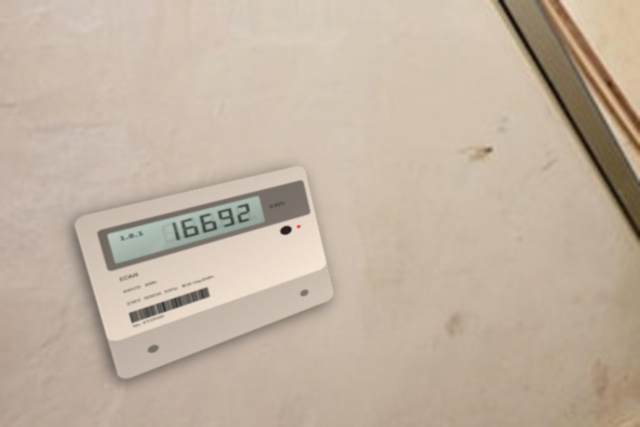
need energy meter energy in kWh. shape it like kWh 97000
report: kWh 16692
